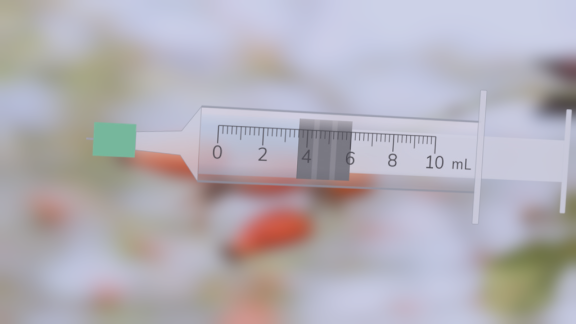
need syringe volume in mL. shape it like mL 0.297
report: mL 3.6
